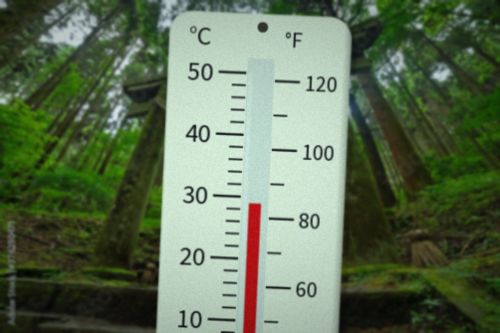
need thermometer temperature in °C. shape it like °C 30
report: °C 29
